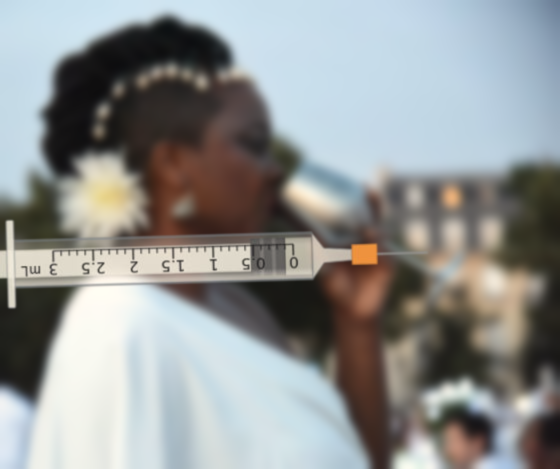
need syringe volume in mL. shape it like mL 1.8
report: mL 0.1
